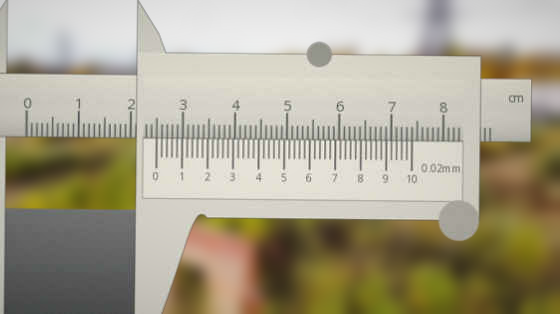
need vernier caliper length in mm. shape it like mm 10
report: mm 25.0
